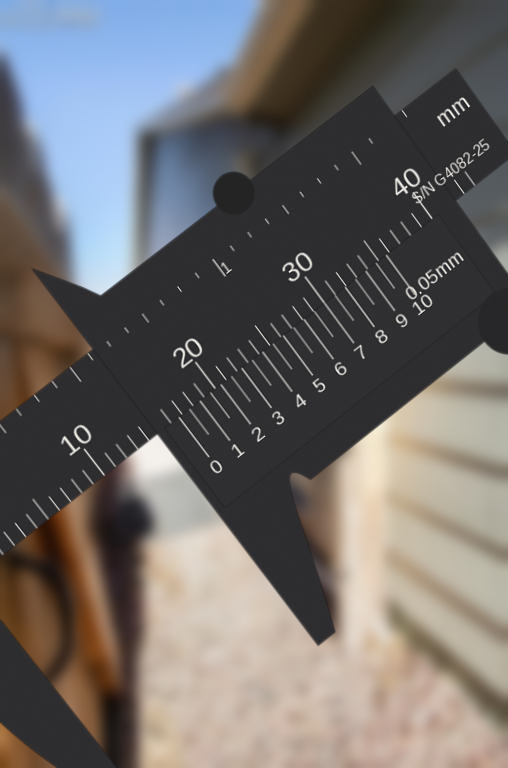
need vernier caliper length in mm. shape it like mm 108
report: mm 16.7
